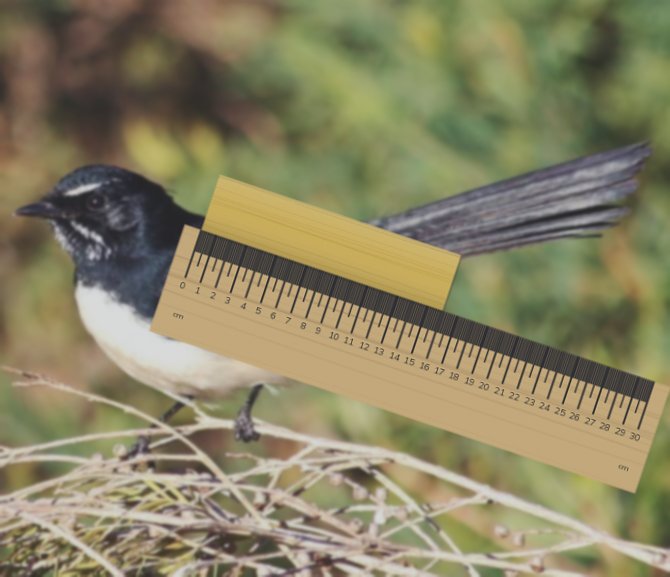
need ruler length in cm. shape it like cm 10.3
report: cm 16
